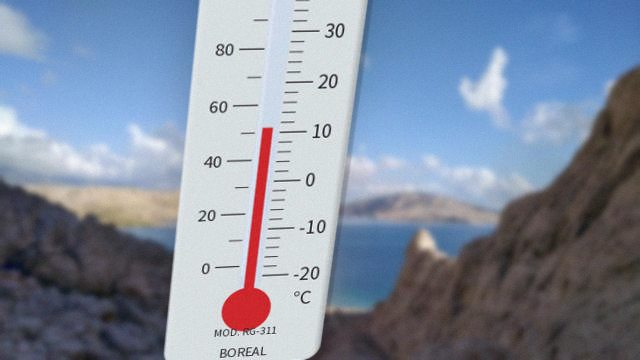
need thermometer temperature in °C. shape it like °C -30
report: °C 11
